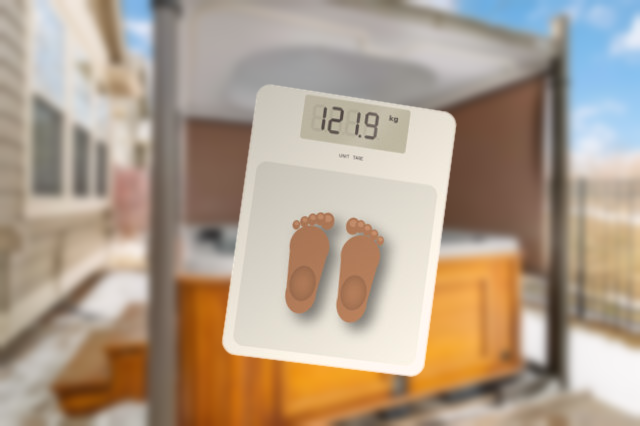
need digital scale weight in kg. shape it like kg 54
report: kg 121.9
